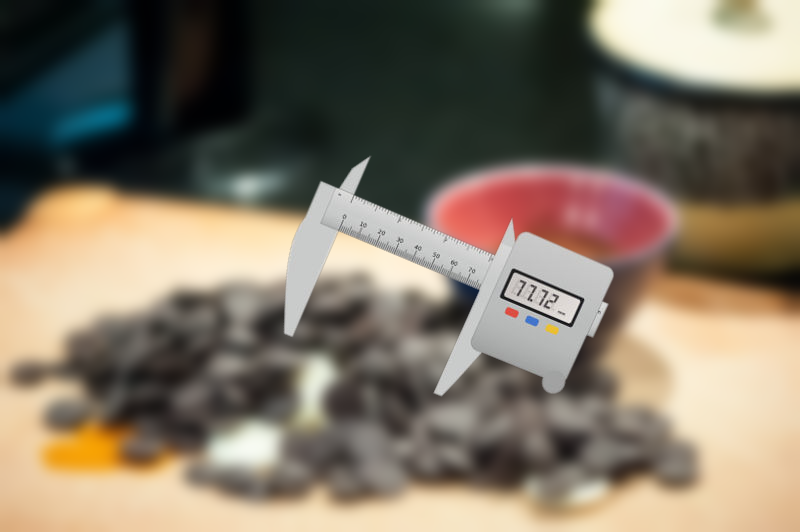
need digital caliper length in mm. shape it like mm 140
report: mm 77.72
